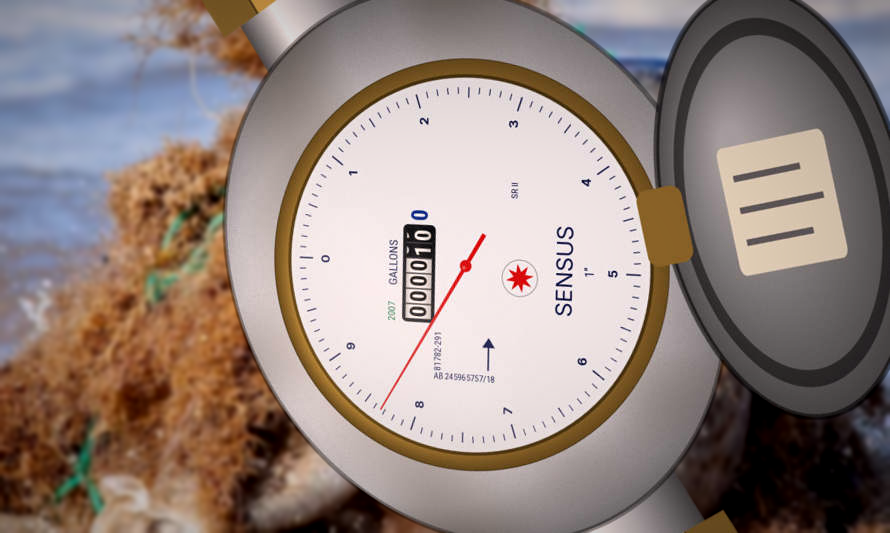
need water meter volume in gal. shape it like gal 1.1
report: gal 98.3
